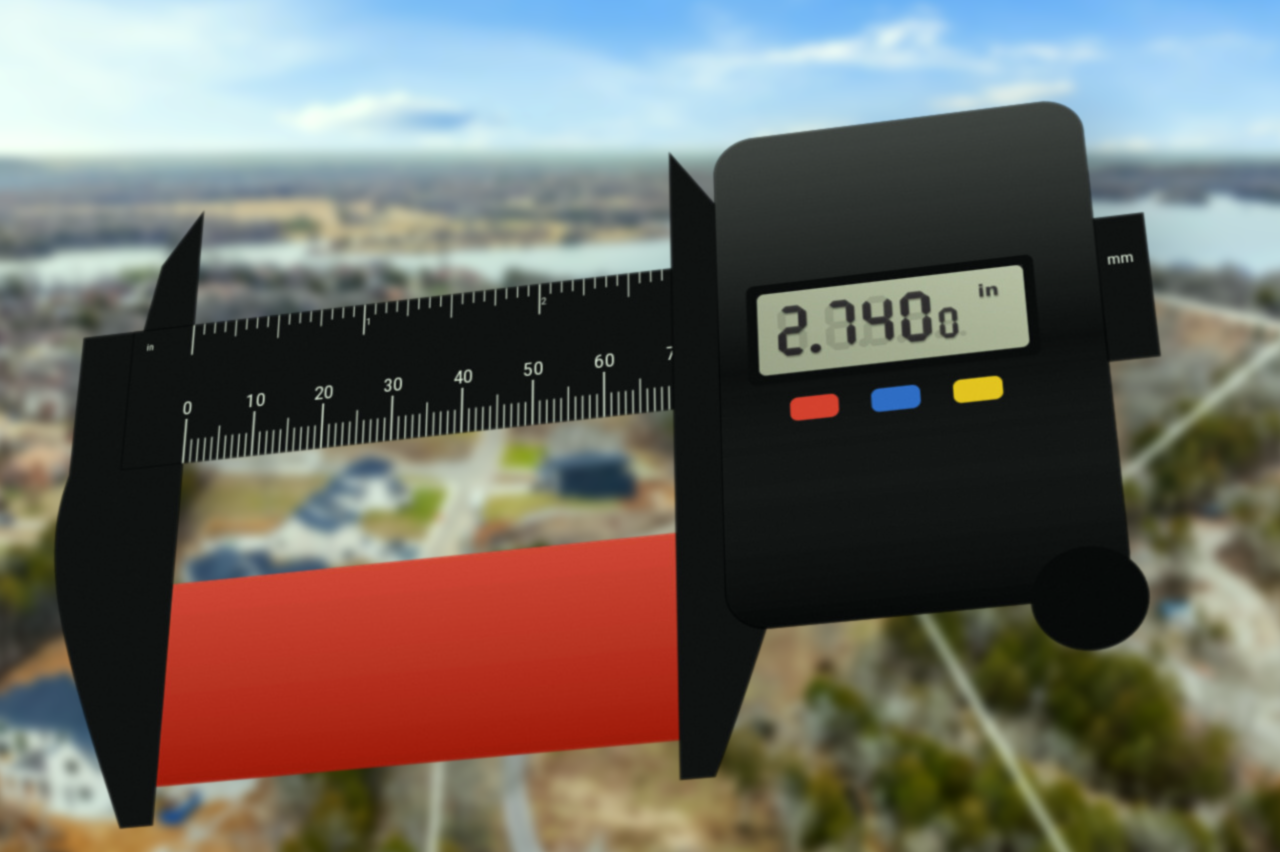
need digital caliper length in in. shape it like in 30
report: in 2.7400
